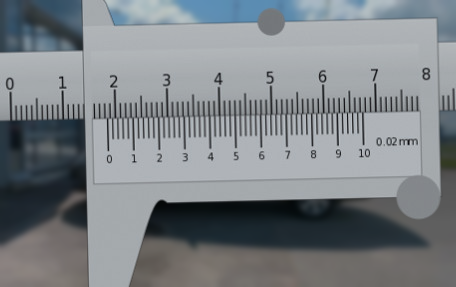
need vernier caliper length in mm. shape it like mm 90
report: mm 18.5
